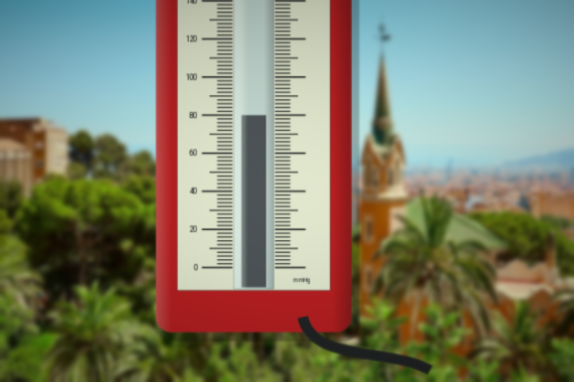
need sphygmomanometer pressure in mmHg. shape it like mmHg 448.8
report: mmHg 80
